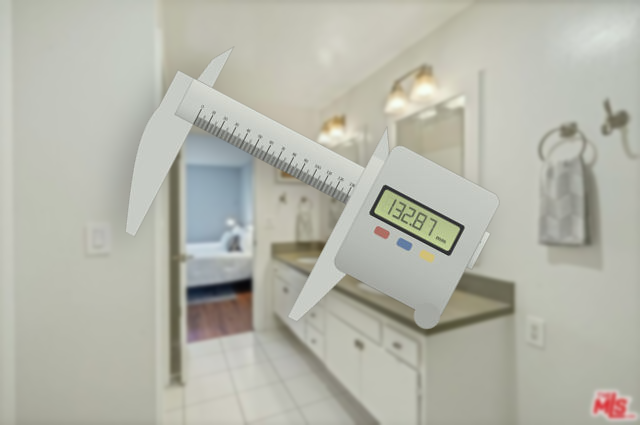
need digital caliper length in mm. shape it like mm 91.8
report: mm 132.87
